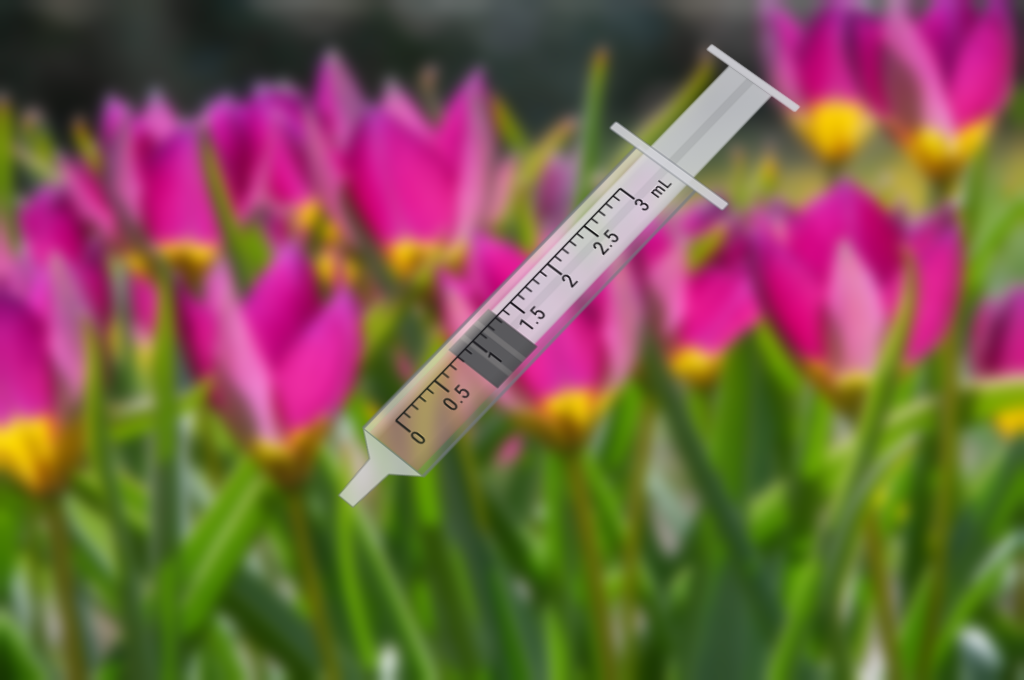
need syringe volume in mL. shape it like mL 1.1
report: mL 0.8
